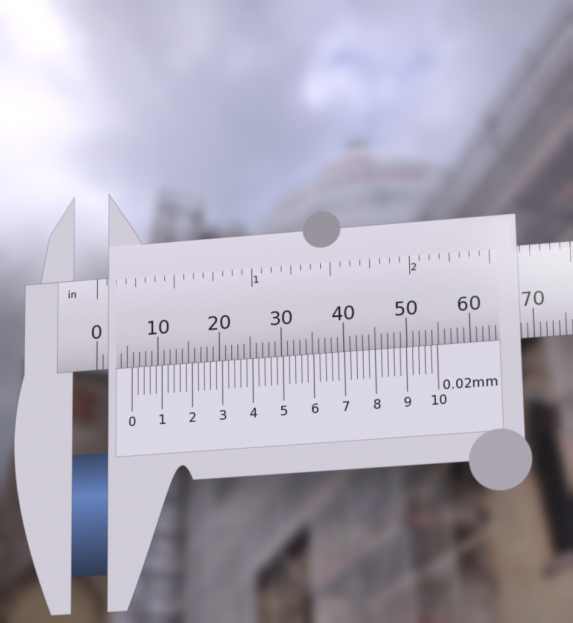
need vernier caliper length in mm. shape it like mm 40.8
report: mm 5.8
